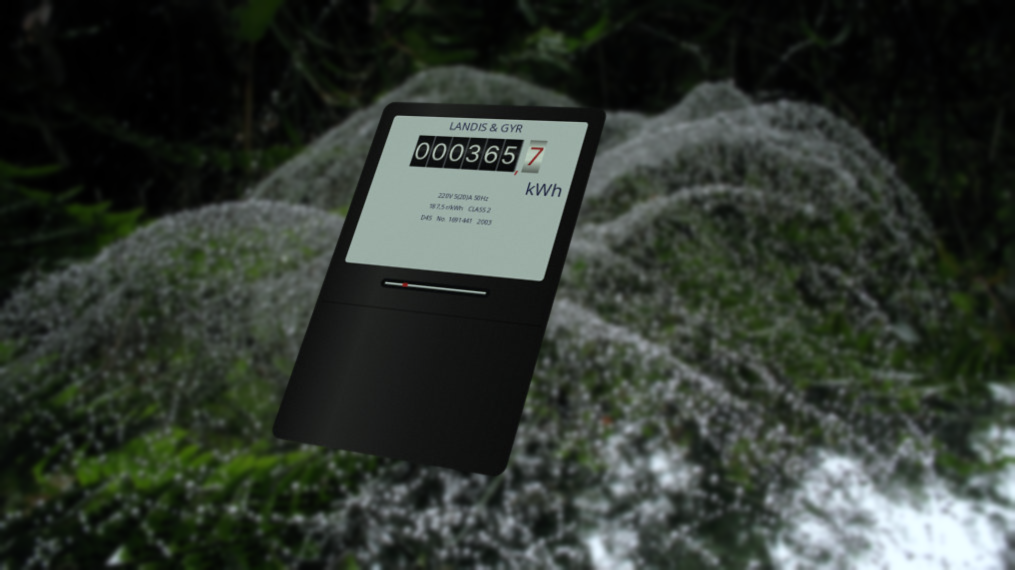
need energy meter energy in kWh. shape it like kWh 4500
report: kWh 365.7
